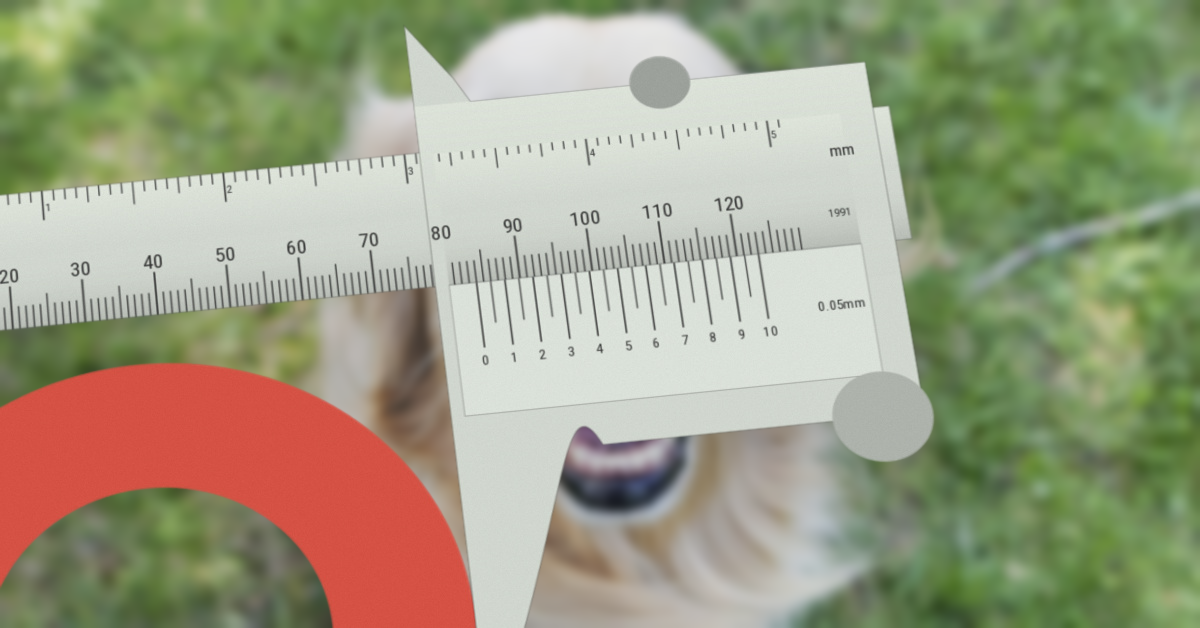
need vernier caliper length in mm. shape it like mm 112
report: mm 84.0
